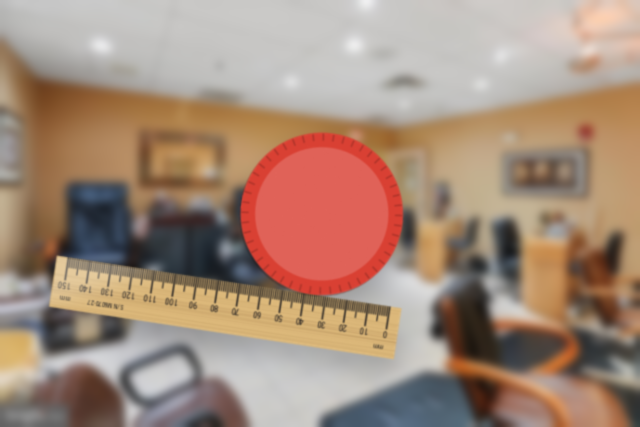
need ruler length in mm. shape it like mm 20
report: mm 75
